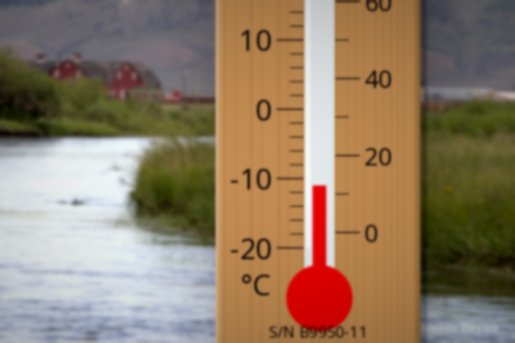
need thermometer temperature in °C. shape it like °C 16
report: °C -11
